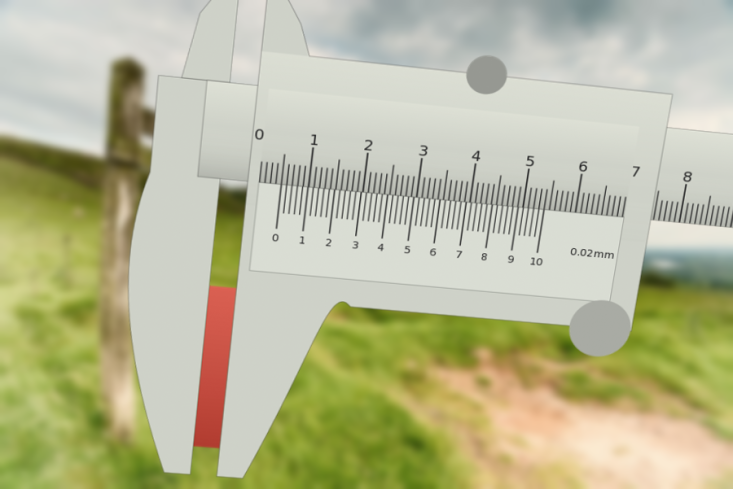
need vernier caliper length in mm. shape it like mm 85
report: mm 5.0
